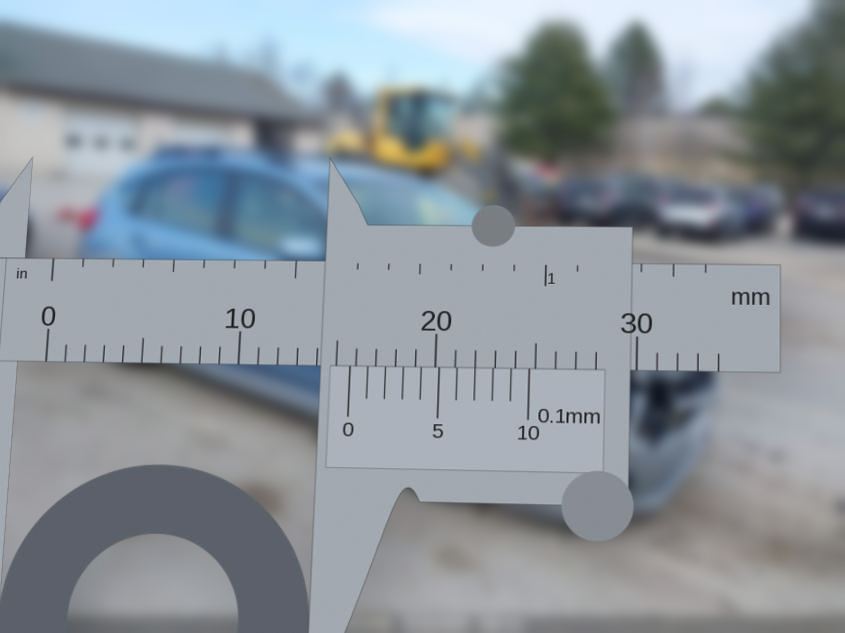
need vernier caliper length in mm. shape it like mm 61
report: mm 15.7
